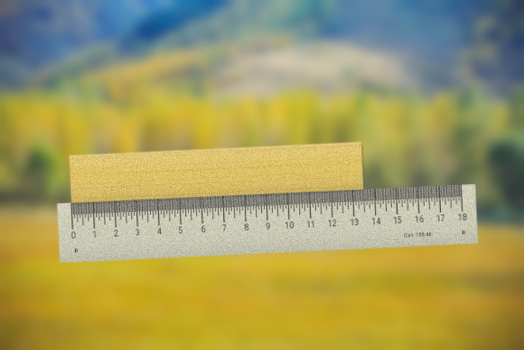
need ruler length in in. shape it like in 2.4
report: in 13.5
